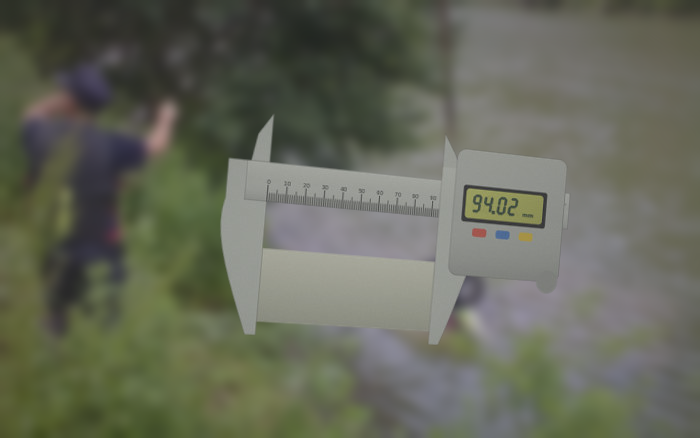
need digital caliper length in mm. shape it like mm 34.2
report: mm 94.02
